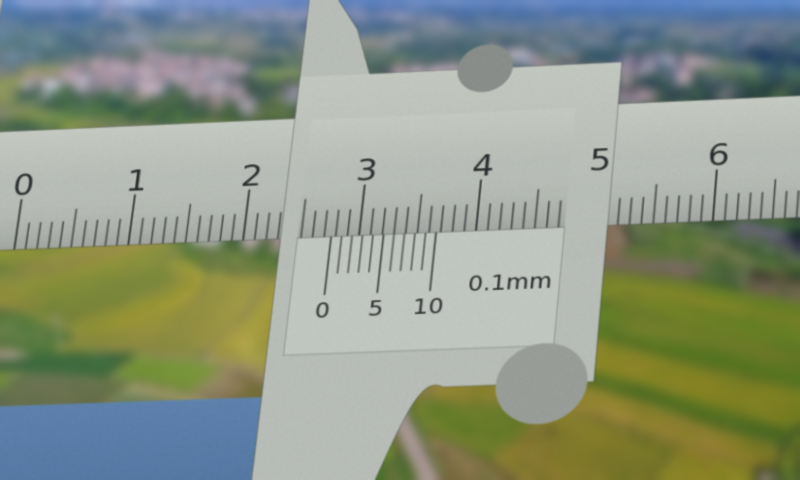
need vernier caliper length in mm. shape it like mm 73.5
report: mm 27.6
